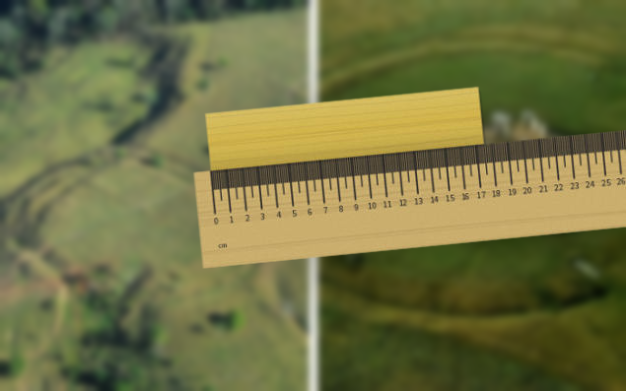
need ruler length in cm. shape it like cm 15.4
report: cm 17.5
